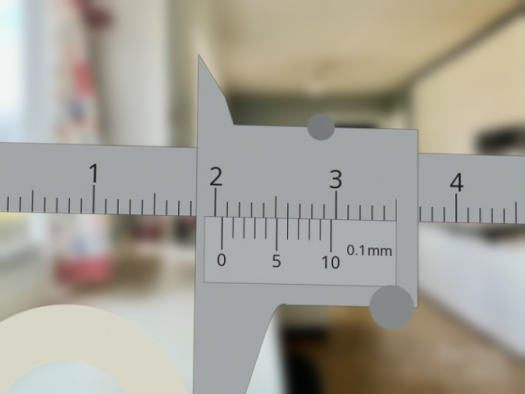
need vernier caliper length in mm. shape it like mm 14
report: mm 20.6
